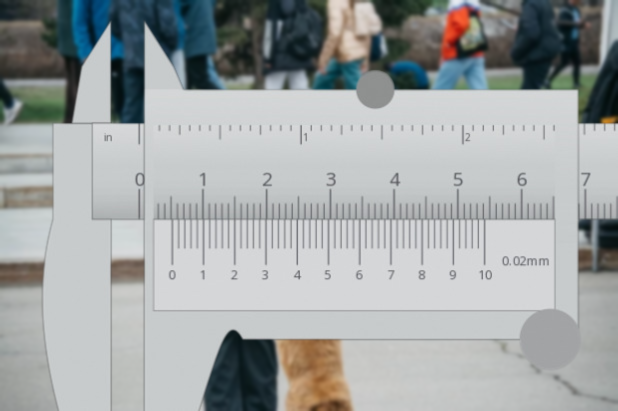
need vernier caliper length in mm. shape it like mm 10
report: mm 5.2
